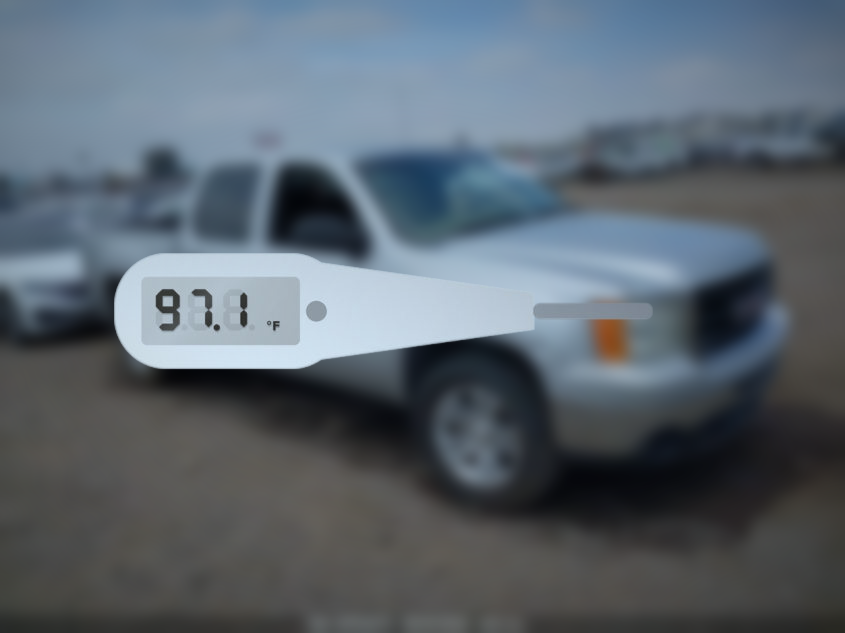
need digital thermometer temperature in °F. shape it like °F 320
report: °F 97.1
